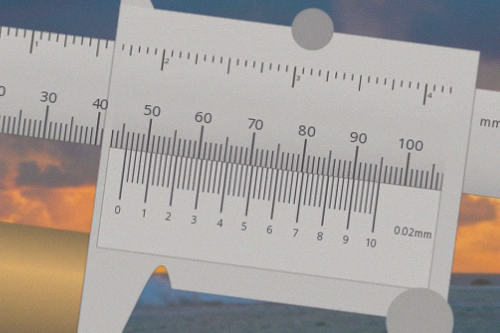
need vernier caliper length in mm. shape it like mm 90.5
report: mm 46.0
